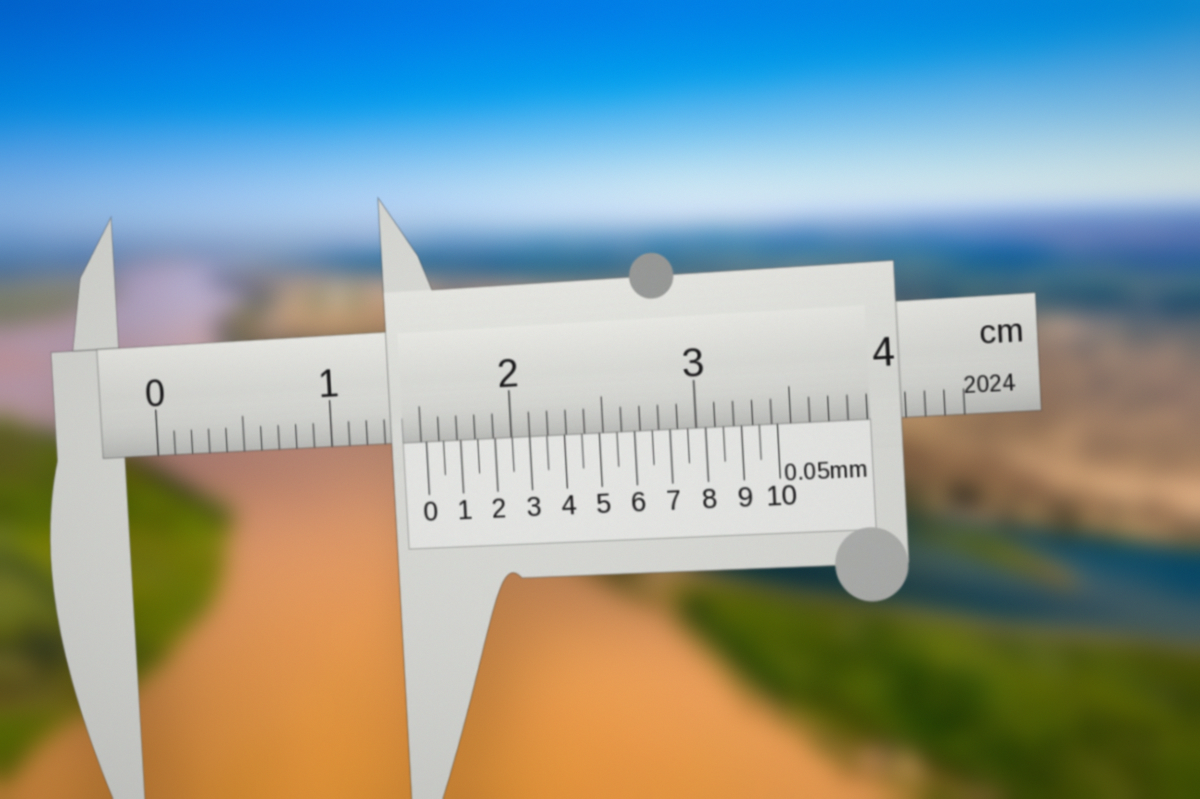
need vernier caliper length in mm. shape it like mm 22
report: mm 15.3
